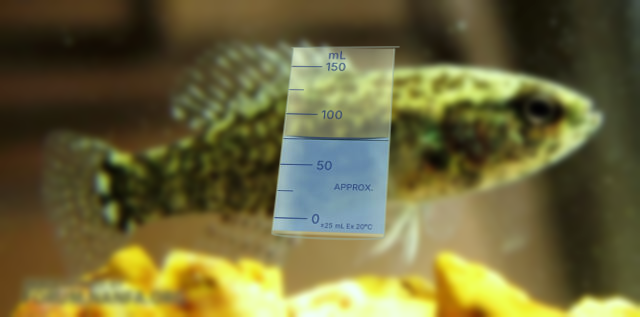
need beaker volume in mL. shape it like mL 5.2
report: mL 75
